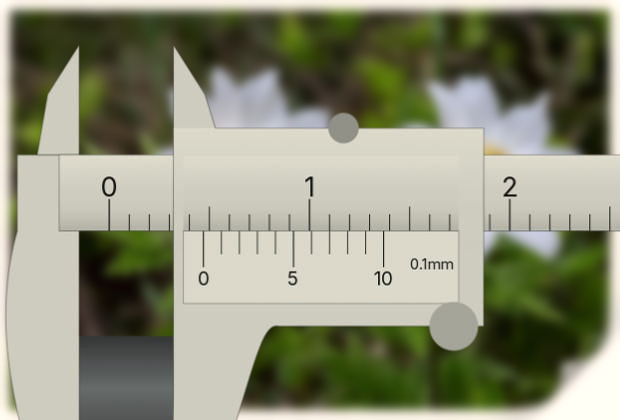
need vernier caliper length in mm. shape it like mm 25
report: mm 4.7
